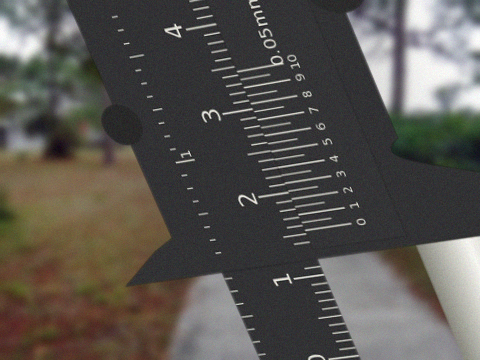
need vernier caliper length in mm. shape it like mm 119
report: mm 15.4
